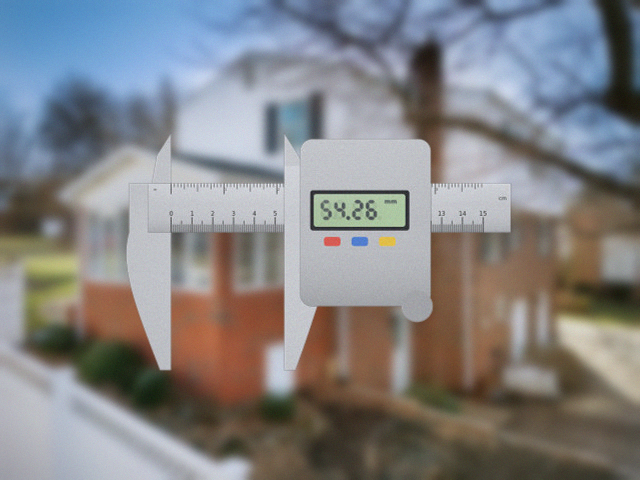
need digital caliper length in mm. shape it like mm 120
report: mm 54.26
